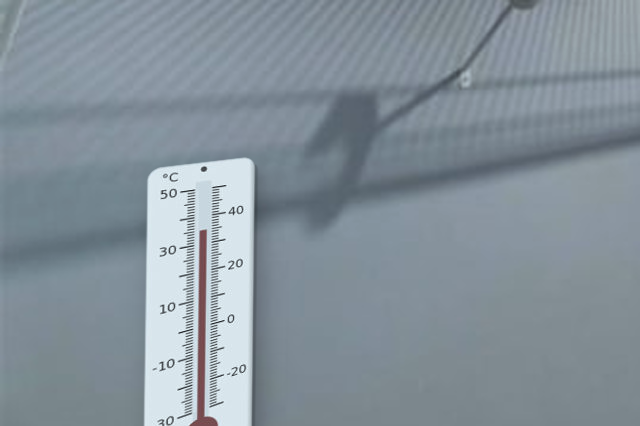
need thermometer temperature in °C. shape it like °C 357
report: °C 35
